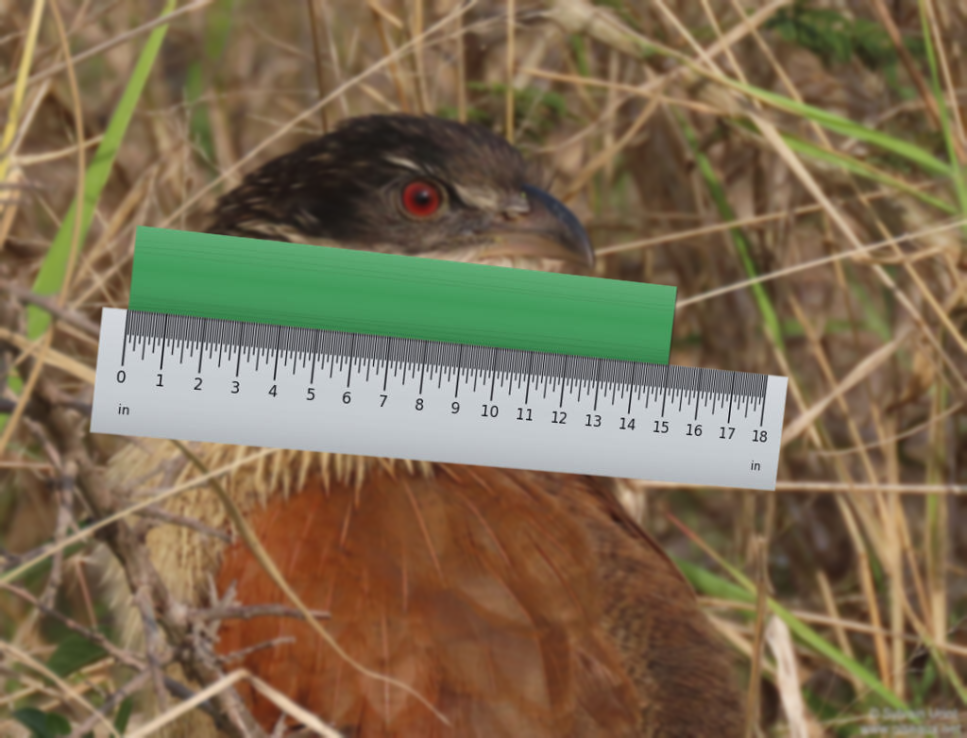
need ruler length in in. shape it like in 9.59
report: in 15
